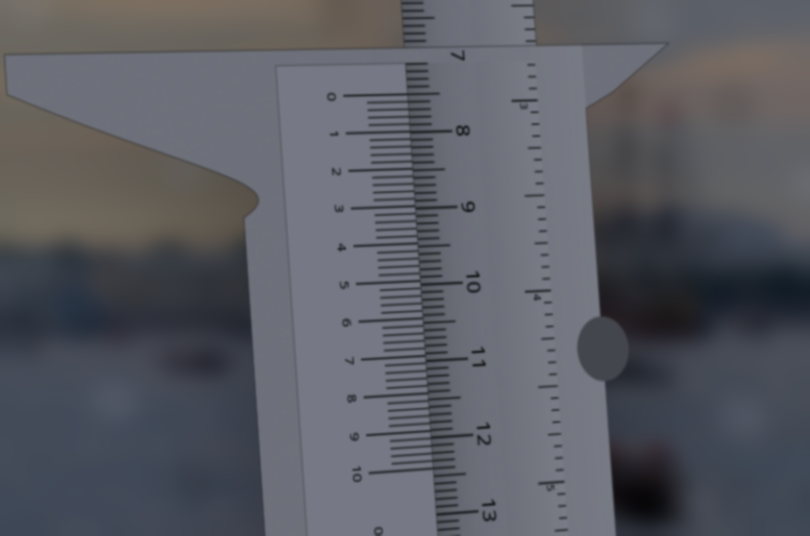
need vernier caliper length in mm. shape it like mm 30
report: mm 75.0
